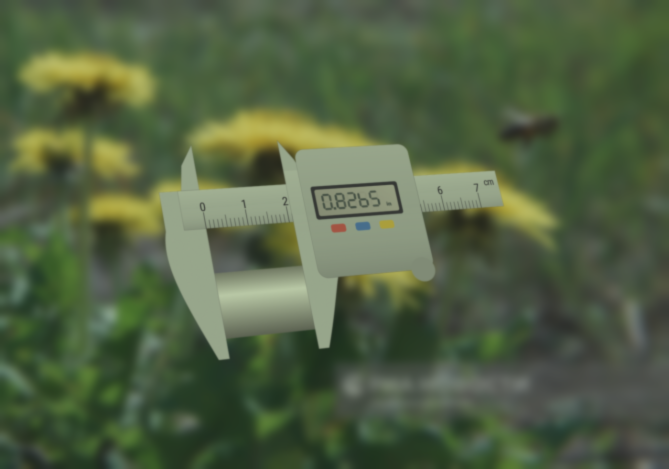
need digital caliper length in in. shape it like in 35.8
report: in 0.8265
